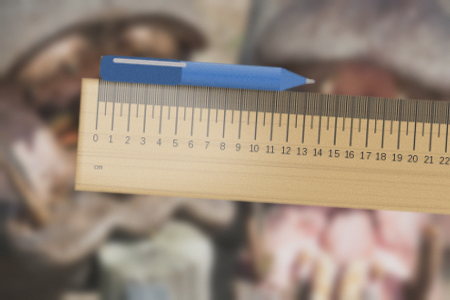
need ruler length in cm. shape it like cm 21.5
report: cm 13.5
